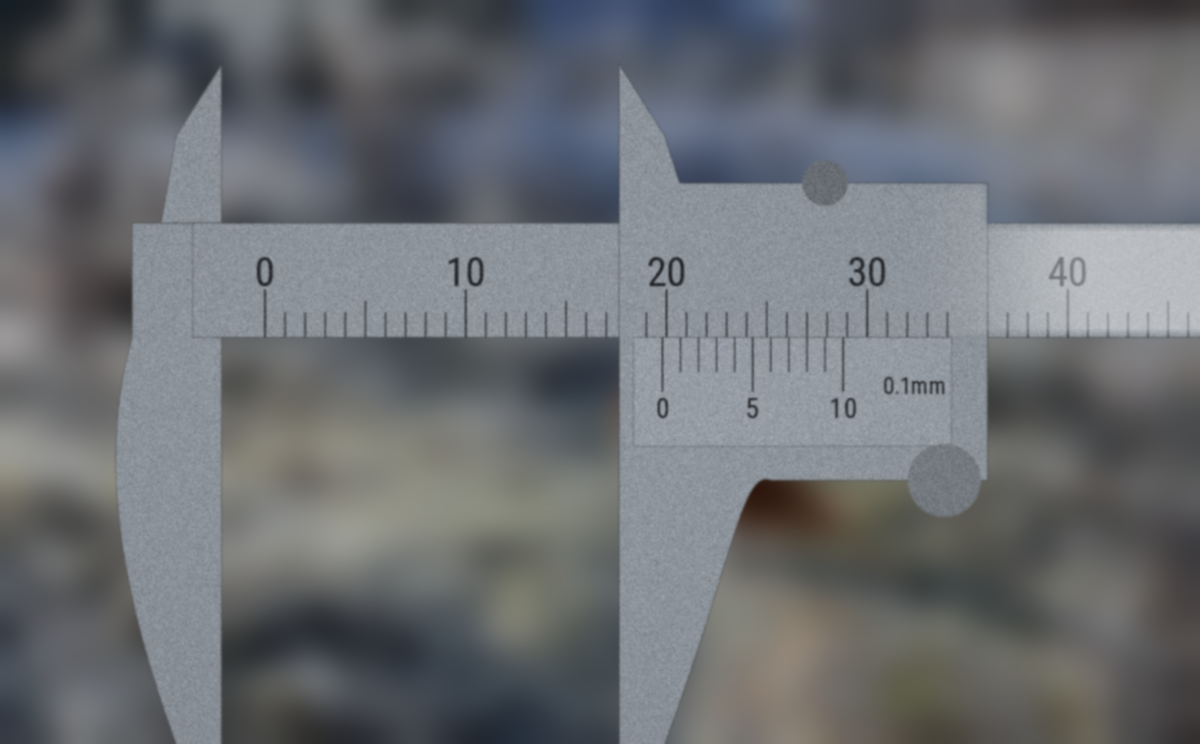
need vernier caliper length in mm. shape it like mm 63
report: mm 19.8
